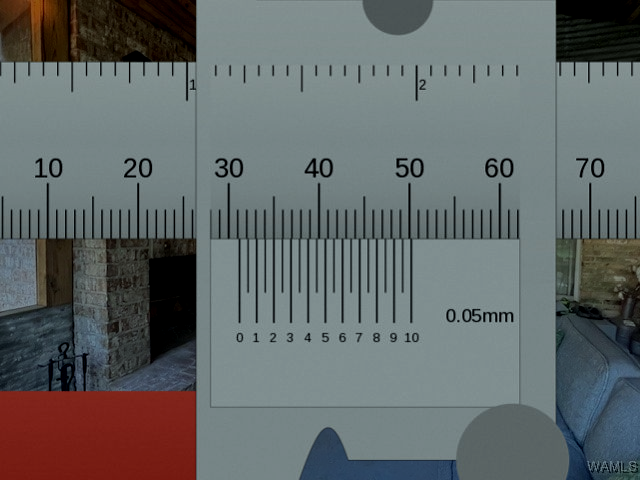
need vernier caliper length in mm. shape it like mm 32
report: mm 31.2
